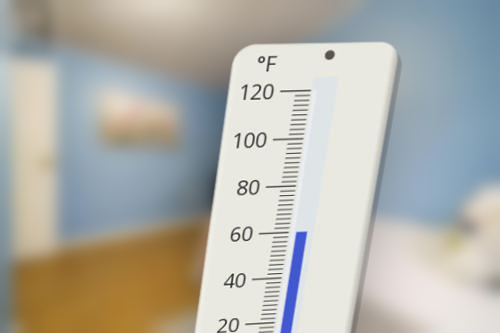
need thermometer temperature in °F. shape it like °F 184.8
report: °F 60
